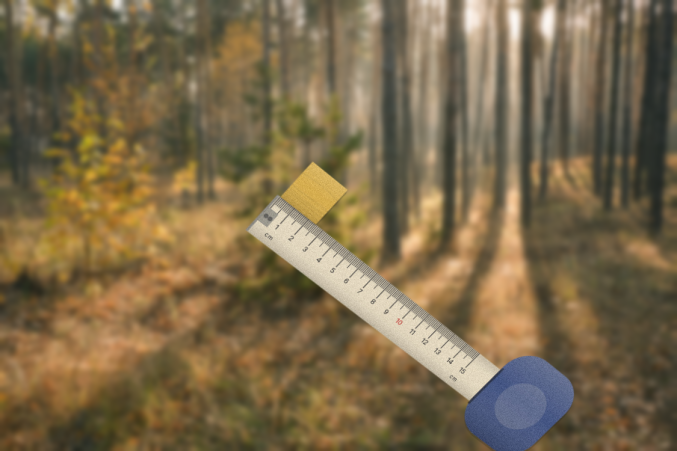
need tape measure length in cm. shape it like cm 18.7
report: cm 2.5
